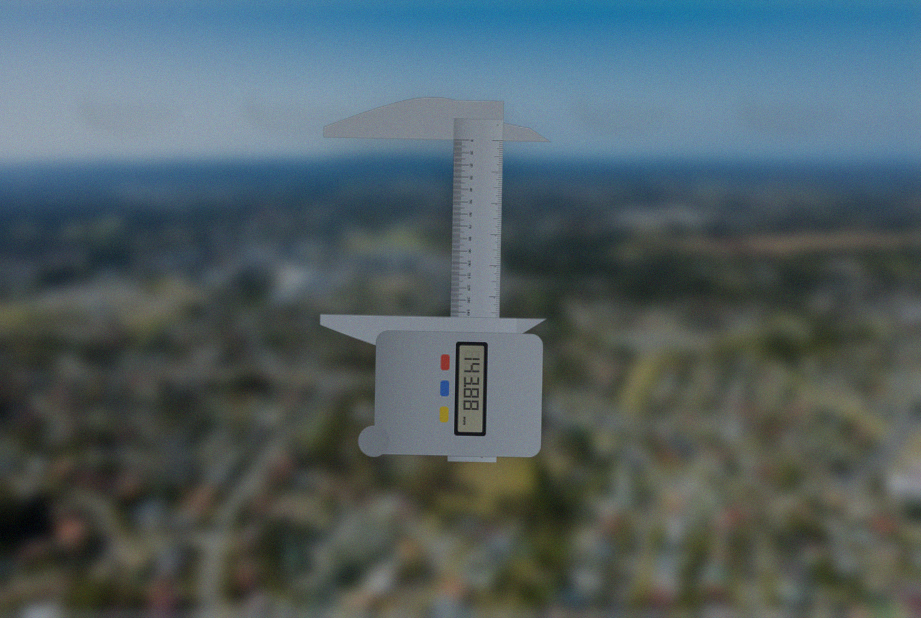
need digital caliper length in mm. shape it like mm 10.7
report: mm 143.88
